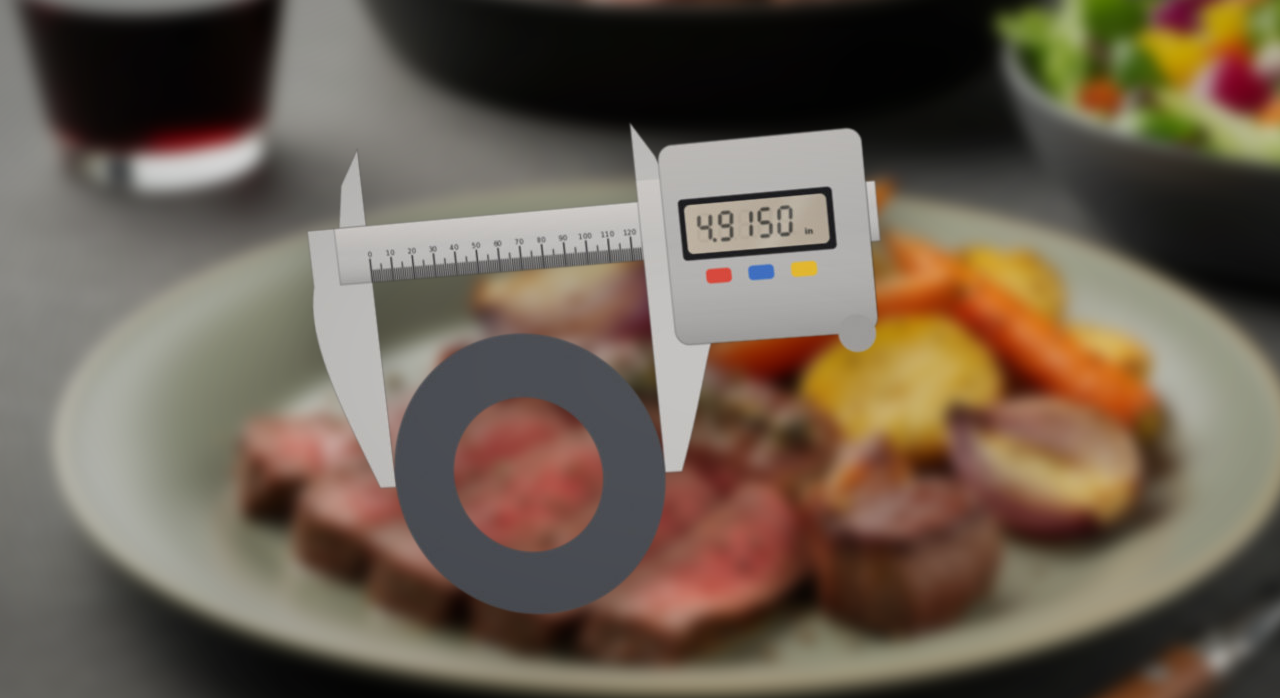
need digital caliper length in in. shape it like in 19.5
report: in 4.9150
